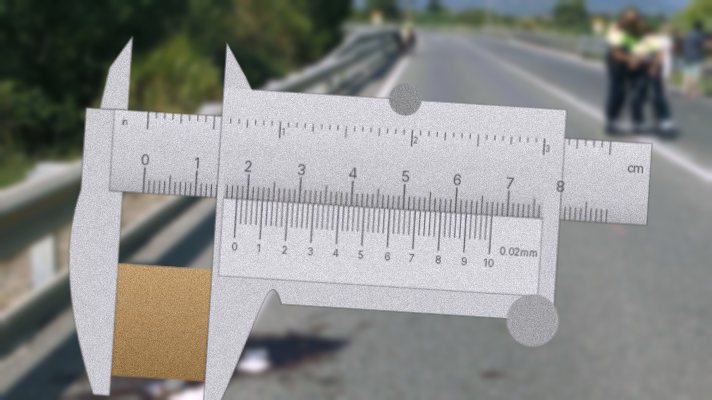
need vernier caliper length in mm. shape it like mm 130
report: mm 18.0
